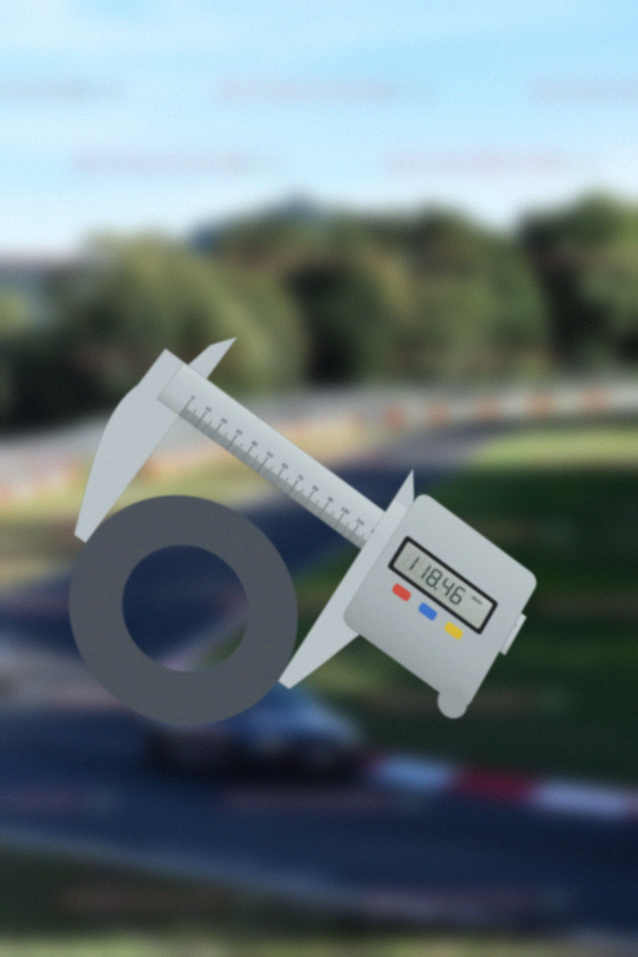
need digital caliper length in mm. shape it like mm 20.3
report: mm 118.46
